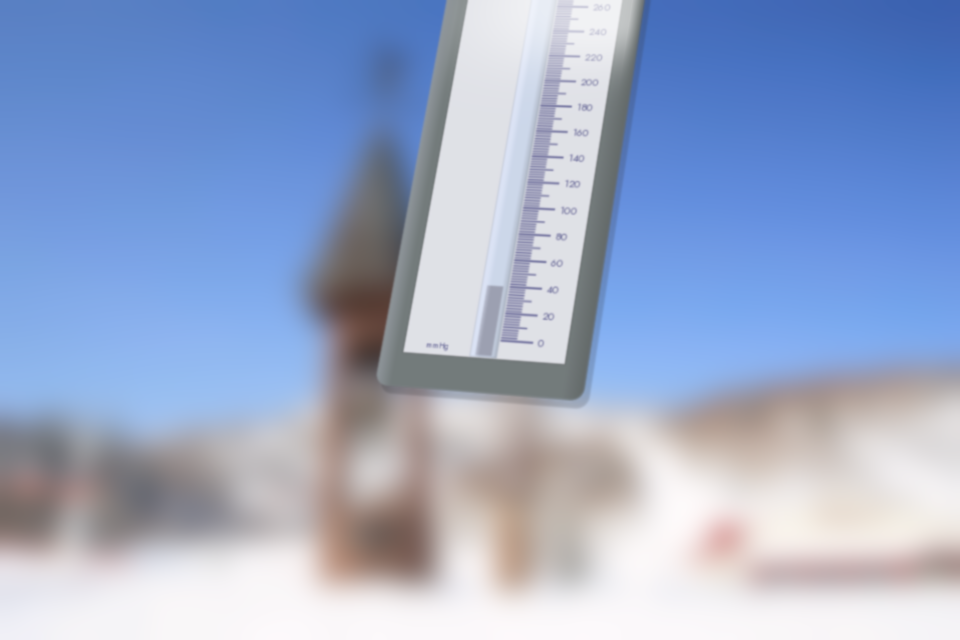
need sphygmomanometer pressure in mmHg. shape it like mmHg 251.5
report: mmHg 40
